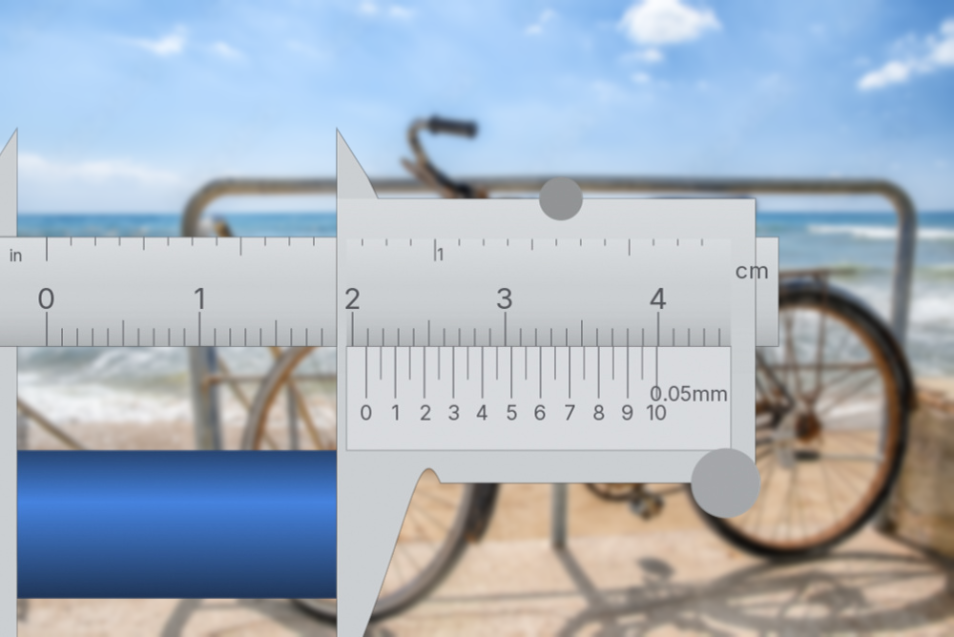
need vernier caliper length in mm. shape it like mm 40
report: mm 20.9
